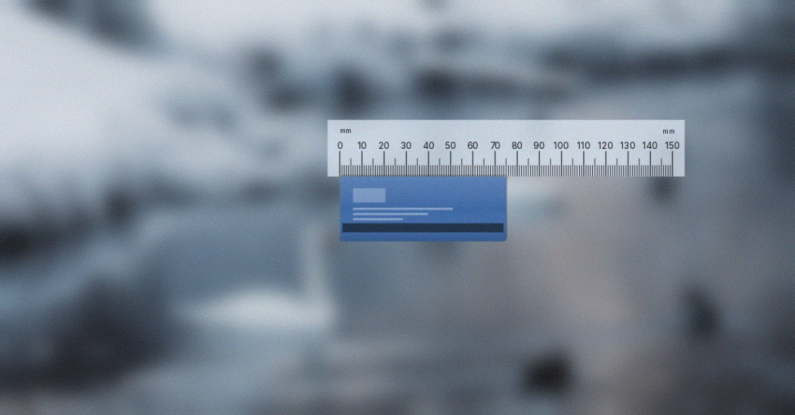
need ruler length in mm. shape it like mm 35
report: mm 75
